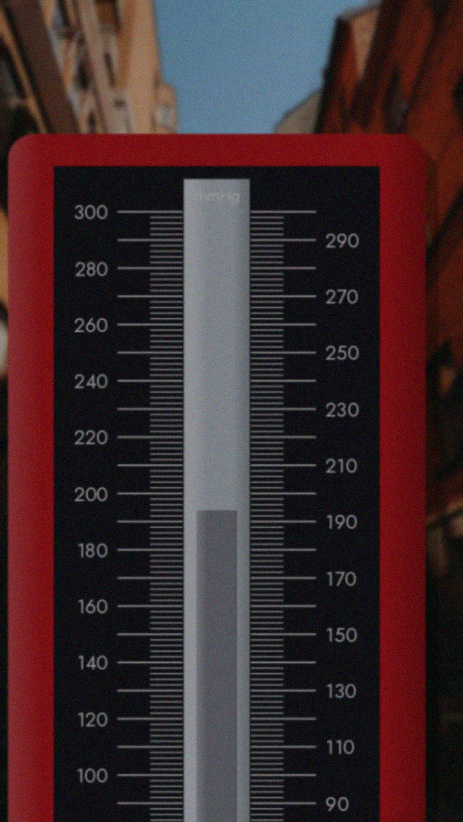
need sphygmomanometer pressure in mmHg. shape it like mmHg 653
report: mmHg 194
